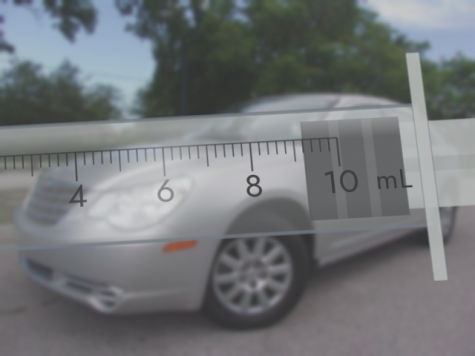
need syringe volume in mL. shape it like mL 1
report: mL 9.2
